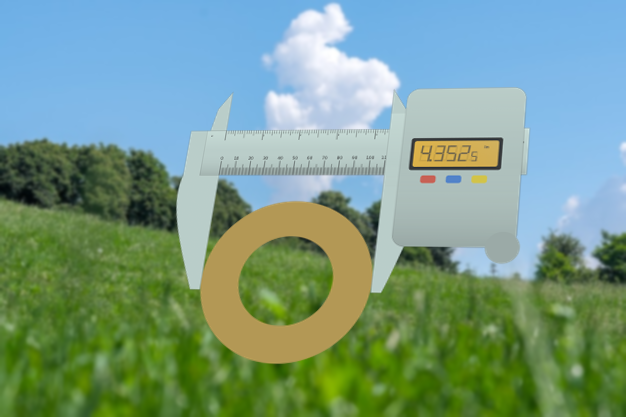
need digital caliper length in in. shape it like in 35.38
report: in 4.3525
